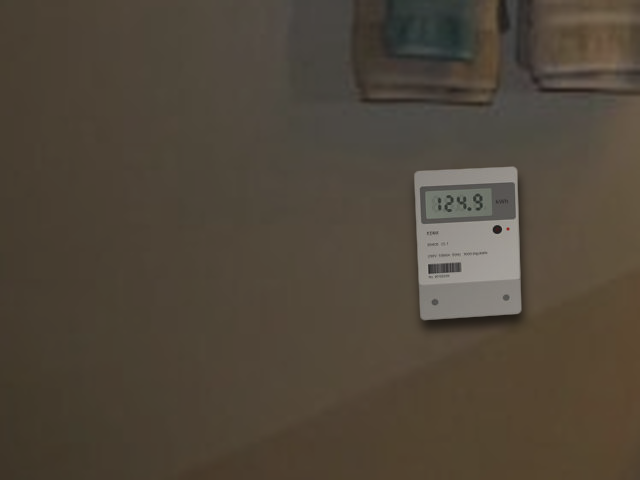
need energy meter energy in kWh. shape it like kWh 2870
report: kWh 124.9
